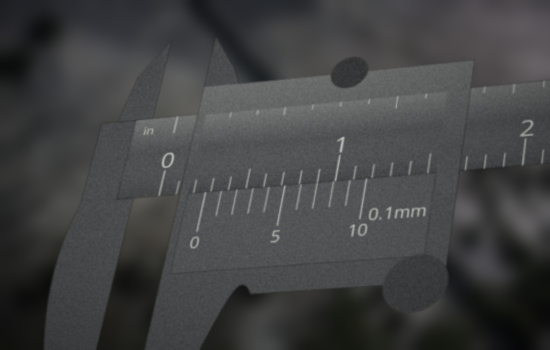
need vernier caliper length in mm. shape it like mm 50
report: mm 2.7
